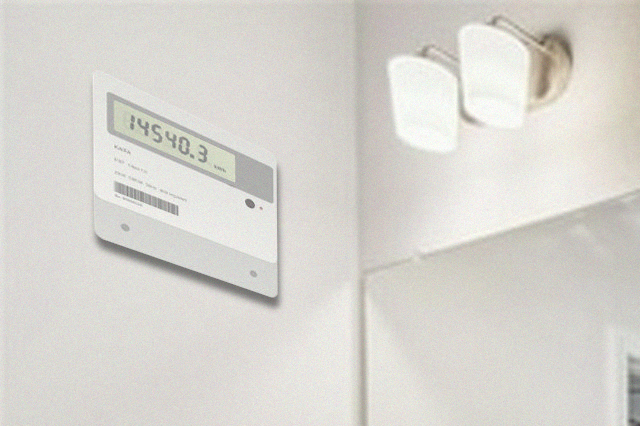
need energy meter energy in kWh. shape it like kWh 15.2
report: kWh 14540.3
